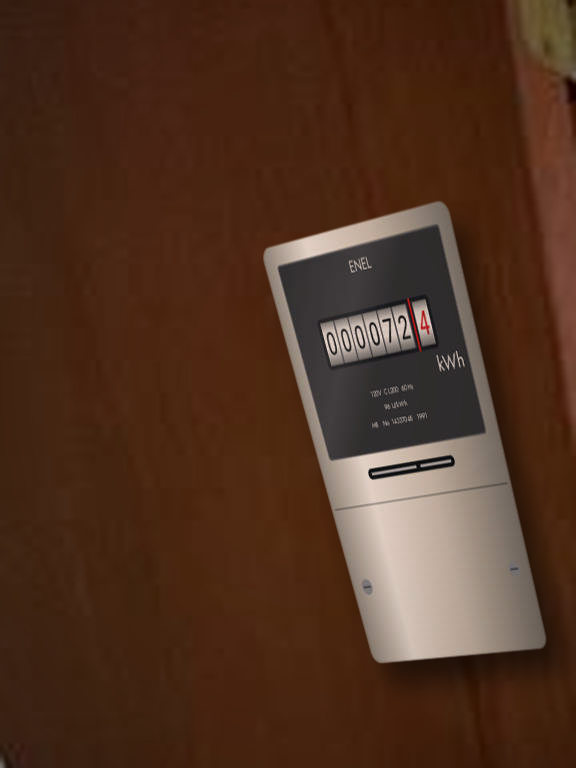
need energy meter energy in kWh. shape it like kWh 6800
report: kWh 72.4
